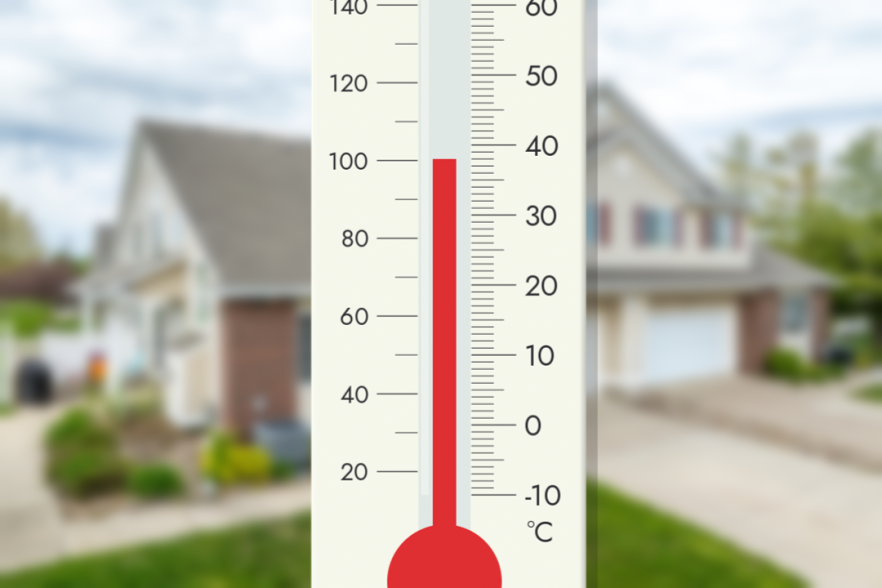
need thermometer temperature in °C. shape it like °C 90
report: °C 38
